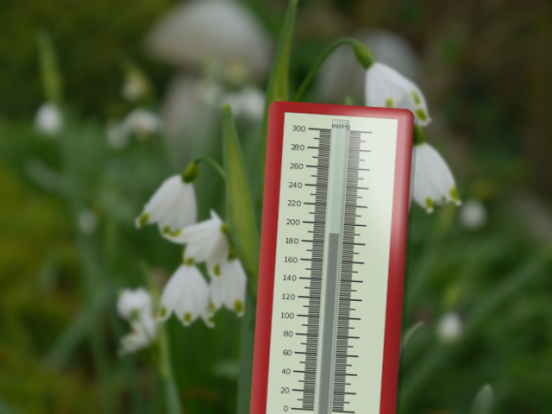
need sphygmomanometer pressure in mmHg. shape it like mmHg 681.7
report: mmHg 190
